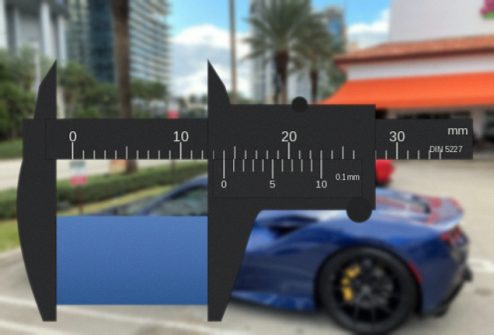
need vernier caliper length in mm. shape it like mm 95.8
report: mm 14.0
